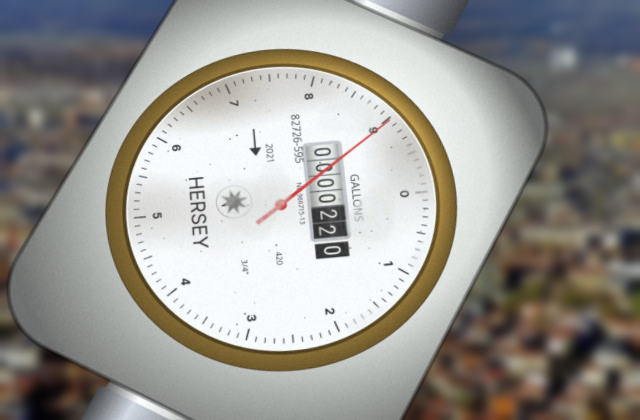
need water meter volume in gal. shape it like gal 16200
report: gal 219.0
